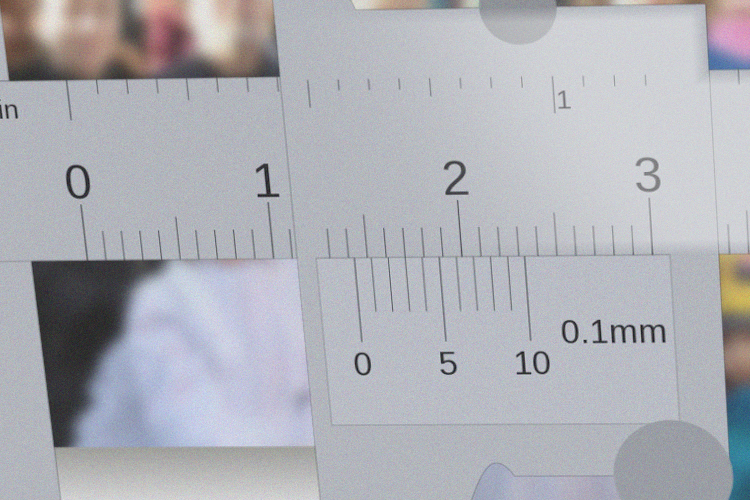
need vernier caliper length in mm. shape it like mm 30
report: mm 14.3
